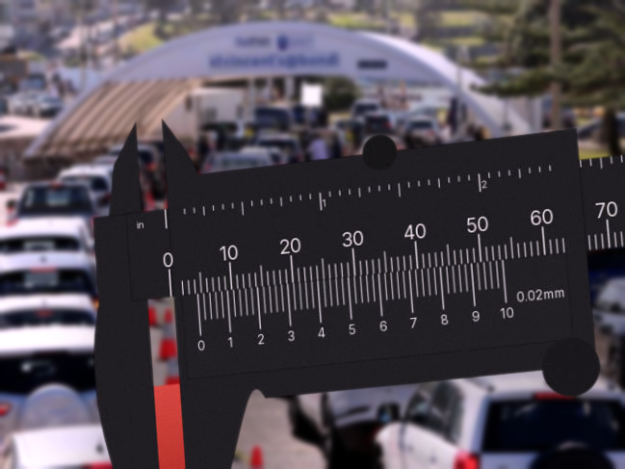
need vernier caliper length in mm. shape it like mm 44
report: mm 4.4
